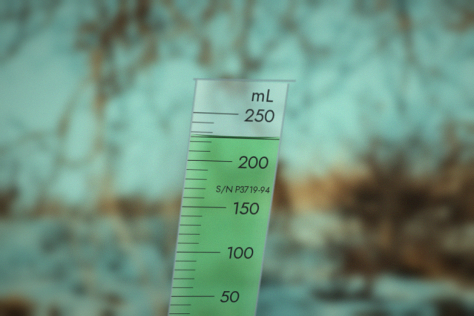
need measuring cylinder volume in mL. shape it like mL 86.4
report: mL 225
